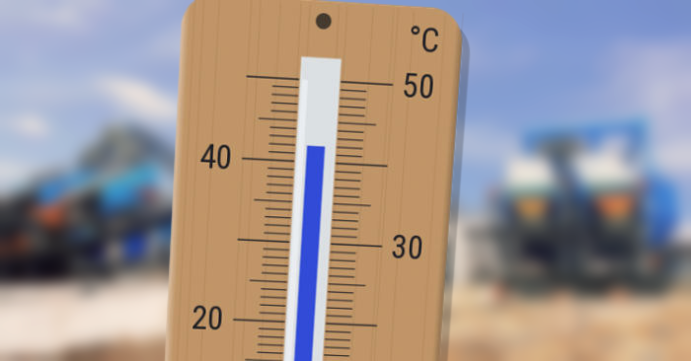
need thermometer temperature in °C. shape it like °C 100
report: °C 42
